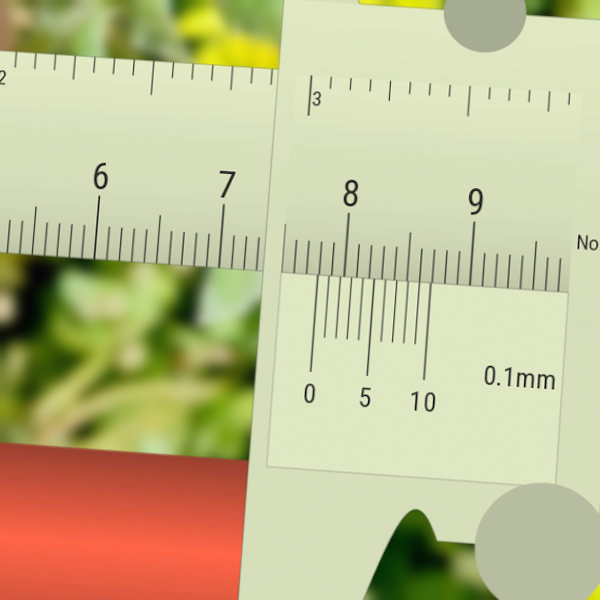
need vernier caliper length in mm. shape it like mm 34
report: mm 77.9
